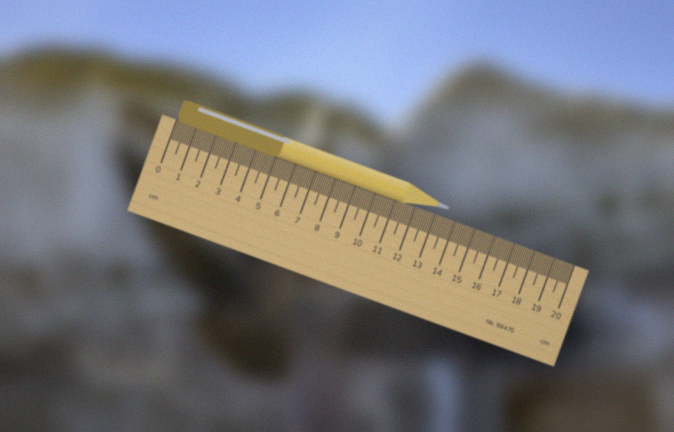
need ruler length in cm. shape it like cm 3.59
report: cm 13.5
